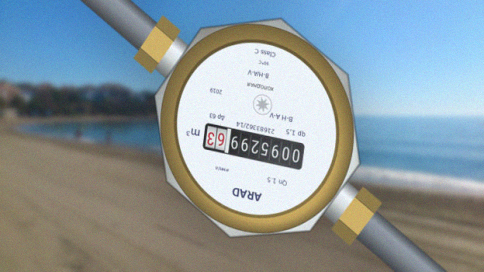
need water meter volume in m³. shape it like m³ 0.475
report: m³ 95299.63
